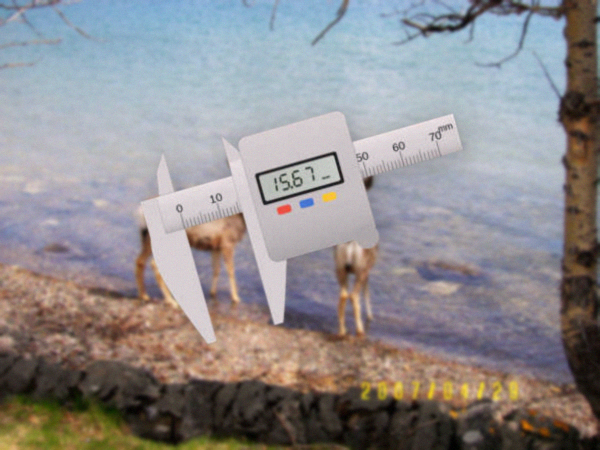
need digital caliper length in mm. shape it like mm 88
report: mm 15.67
